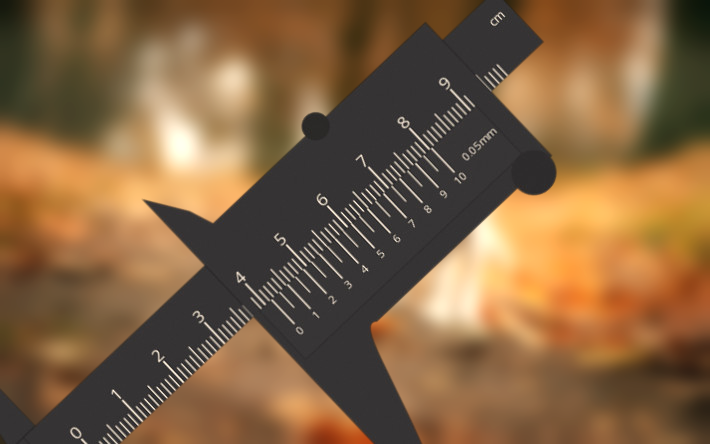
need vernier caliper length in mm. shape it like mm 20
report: mm 41.4
